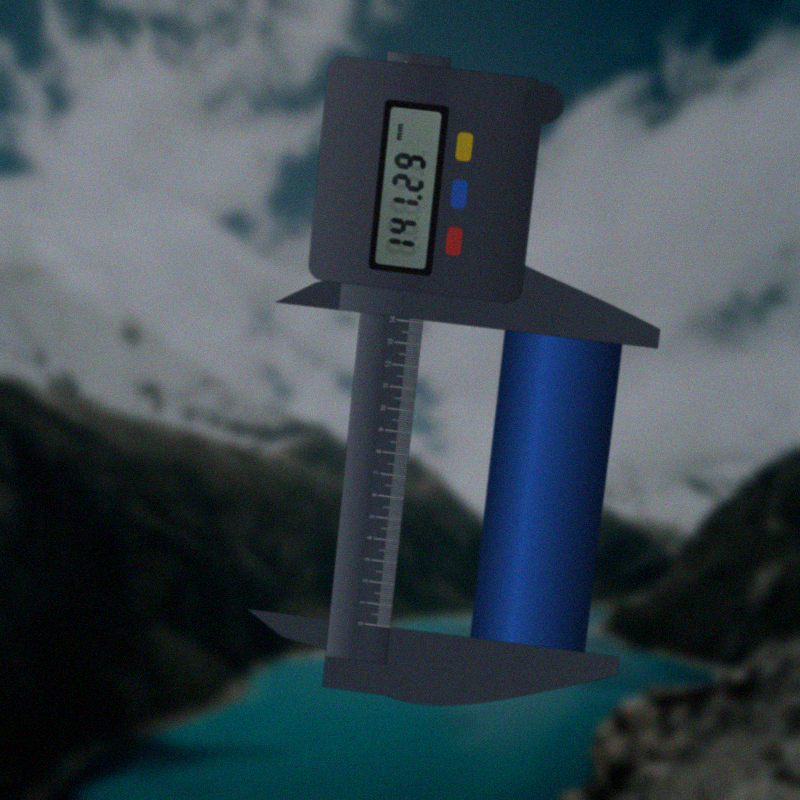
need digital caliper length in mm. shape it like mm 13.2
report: mm 141.29
